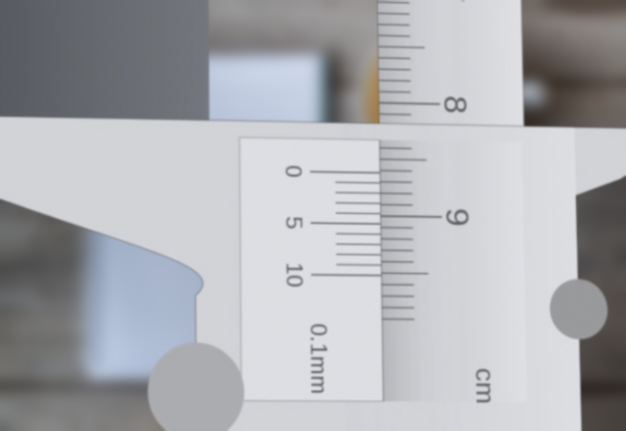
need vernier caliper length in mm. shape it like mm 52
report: mm 86.2
